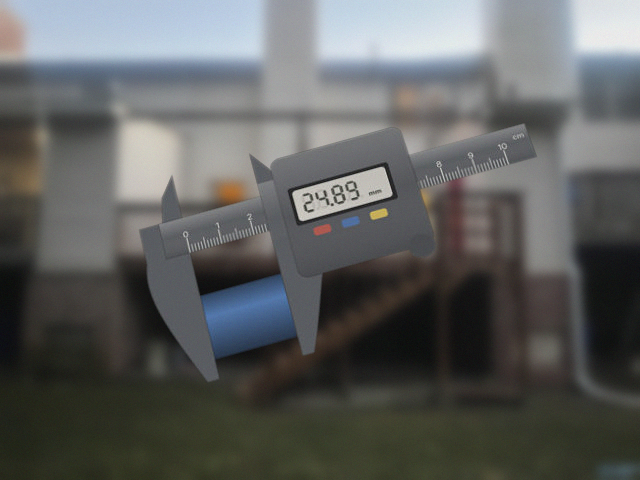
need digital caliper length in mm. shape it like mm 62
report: mm 24.89
